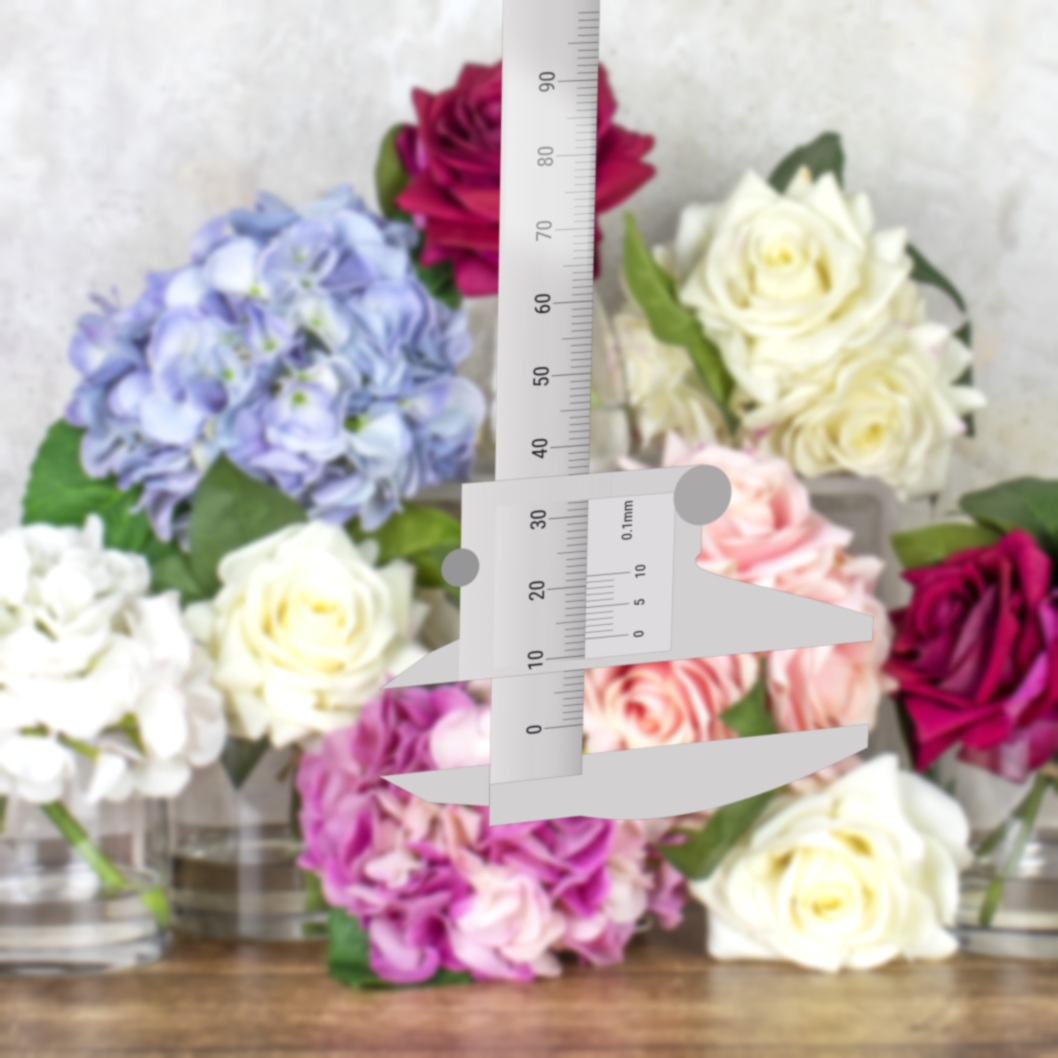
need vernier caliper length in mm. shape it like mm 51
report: mm 12.4
